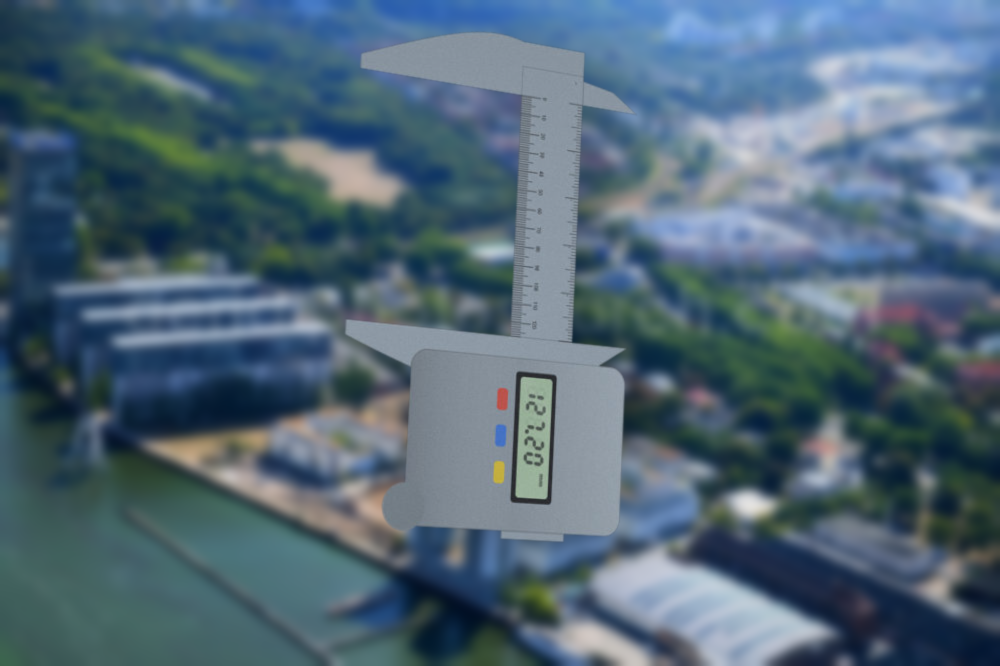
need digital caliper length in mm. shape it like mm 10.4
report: mm 127.20
